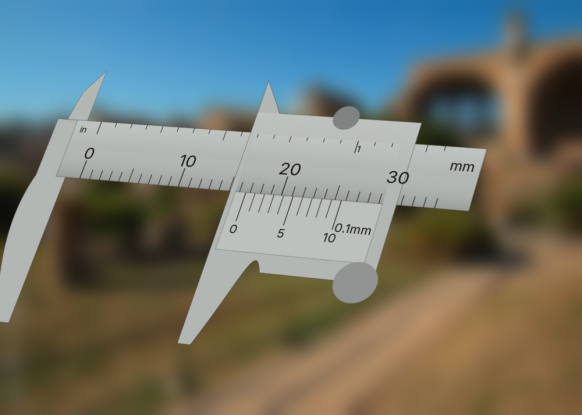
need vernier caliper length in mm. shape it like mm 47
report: mm 16.6
